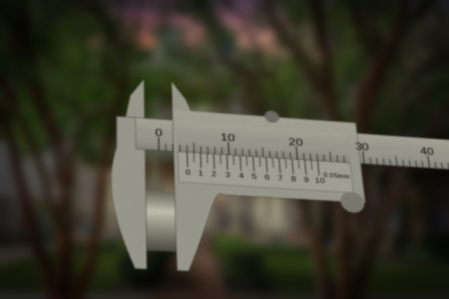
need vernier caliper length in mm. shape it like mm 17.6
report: mm 4.0
